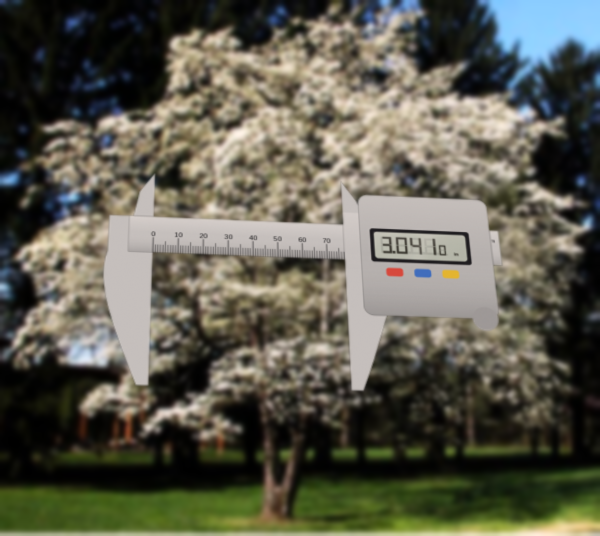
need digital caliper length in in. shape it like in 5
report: in 3.0410
